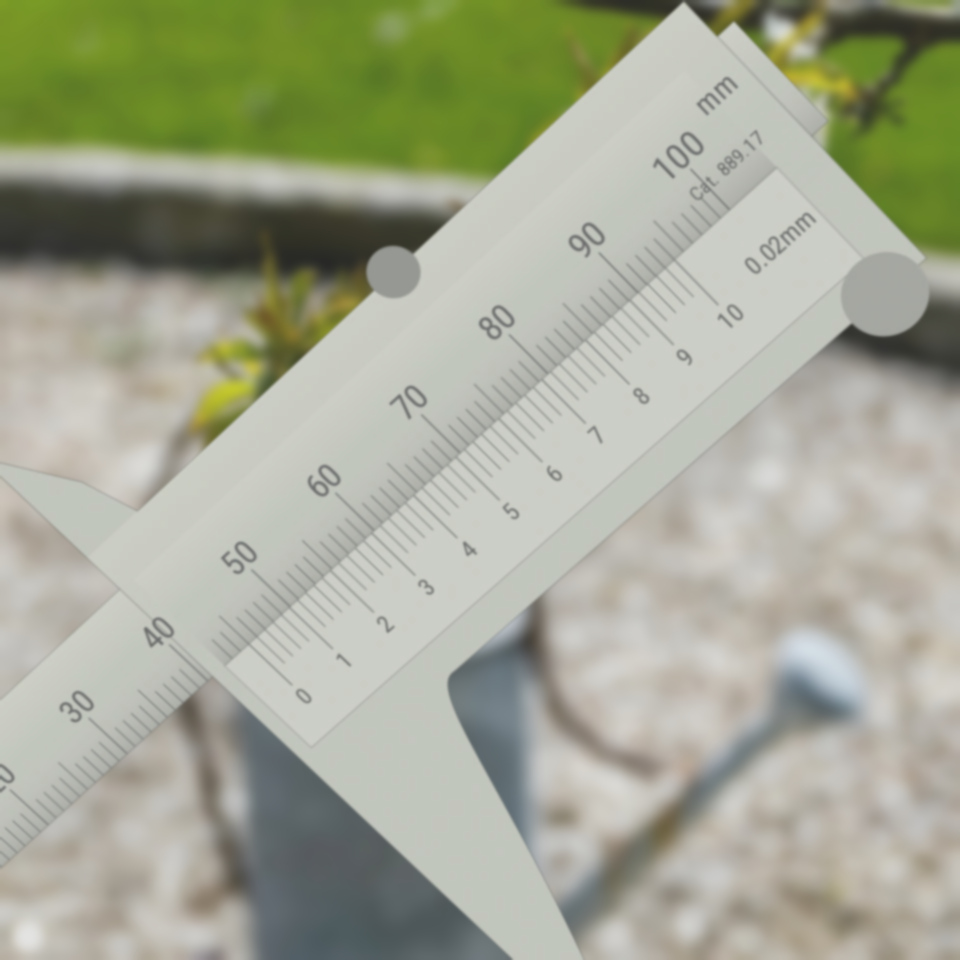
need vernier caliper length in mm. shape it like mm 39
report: mm 45.0
